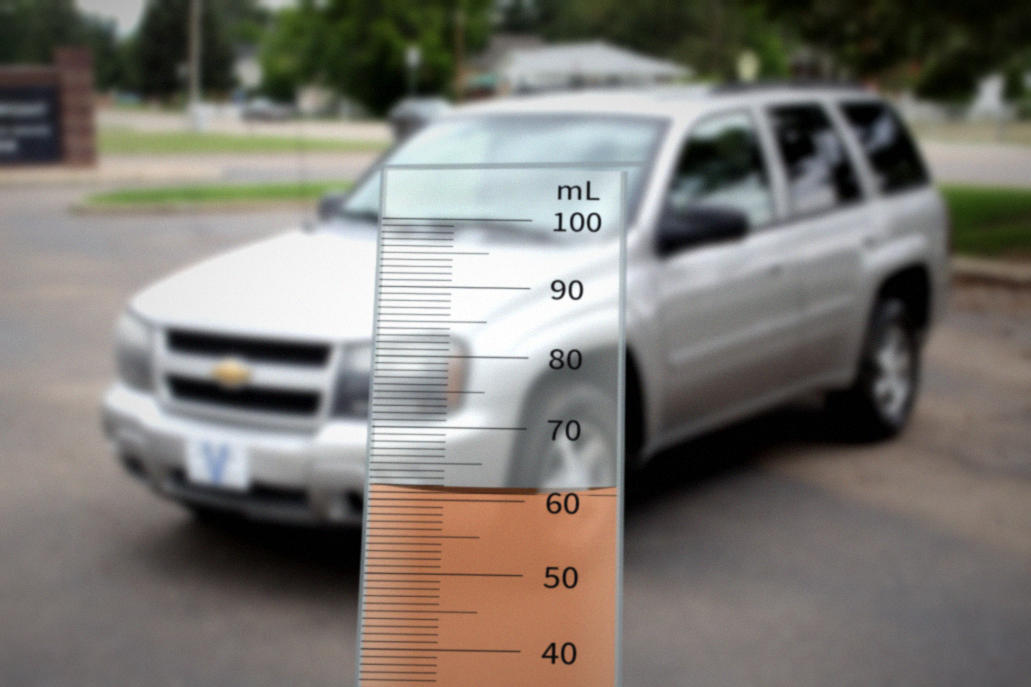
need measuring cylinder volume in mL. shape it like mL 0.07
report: mL 61
